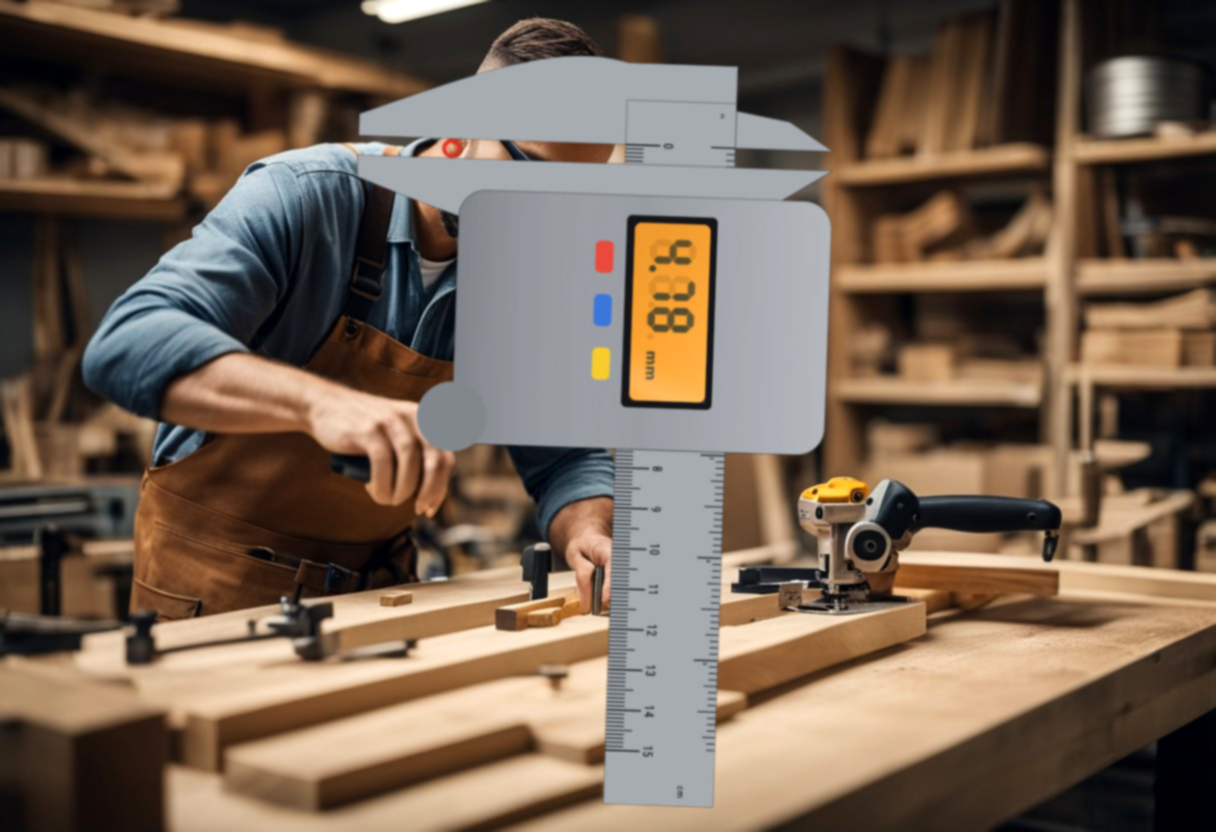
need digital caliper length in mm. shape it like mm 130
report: mm 4.78
